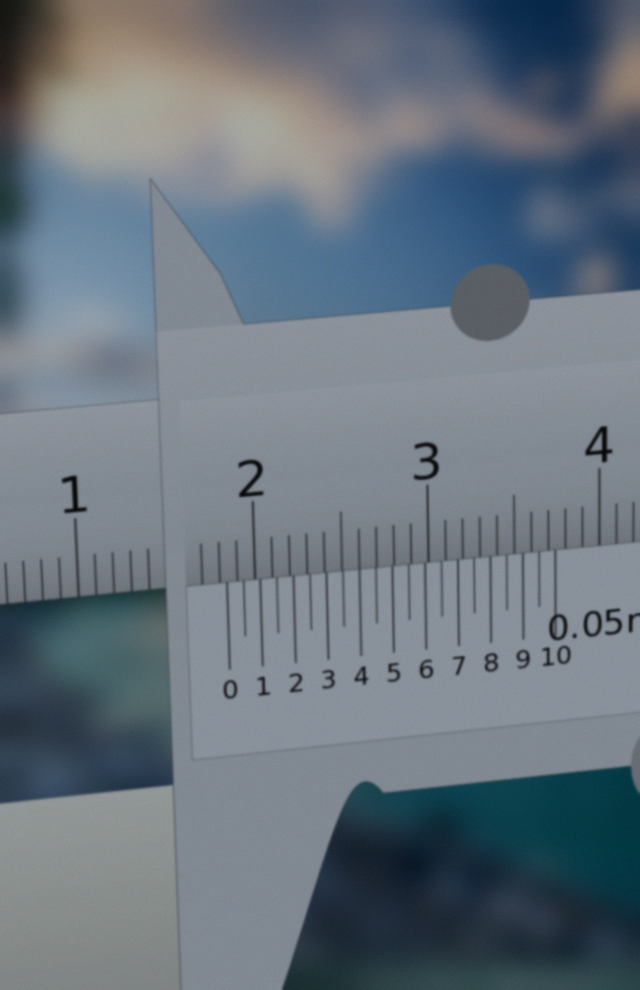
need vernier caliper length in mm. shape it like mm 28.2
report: mm 18.4
